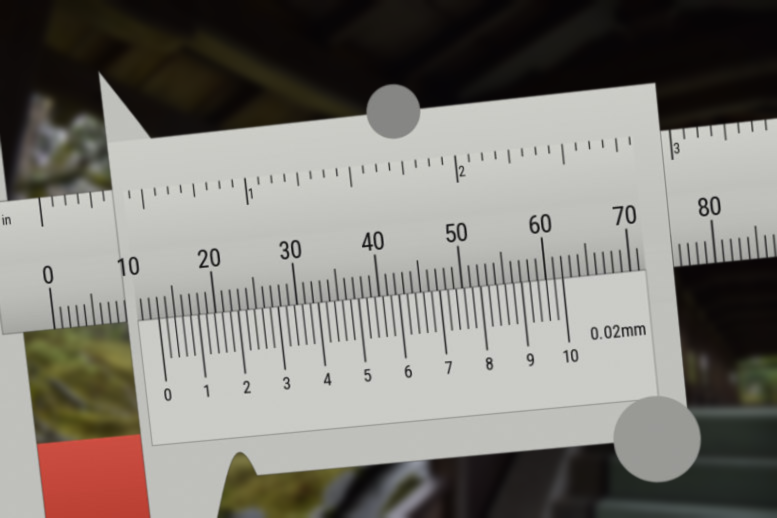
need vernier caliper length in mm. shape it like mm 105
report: mm 13.0
